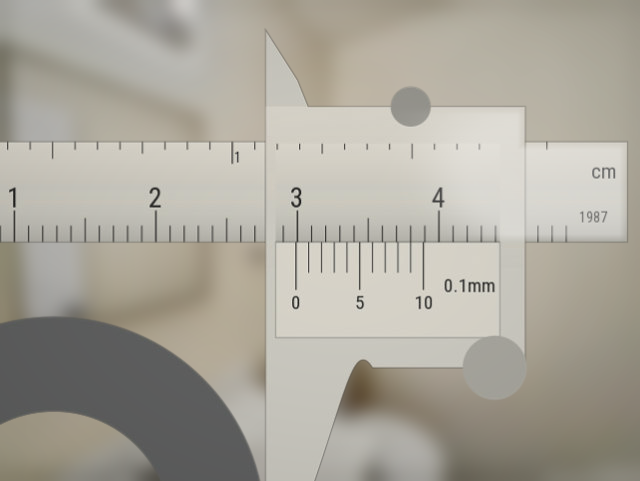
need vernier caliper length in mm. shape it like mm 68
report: mm 29.9
